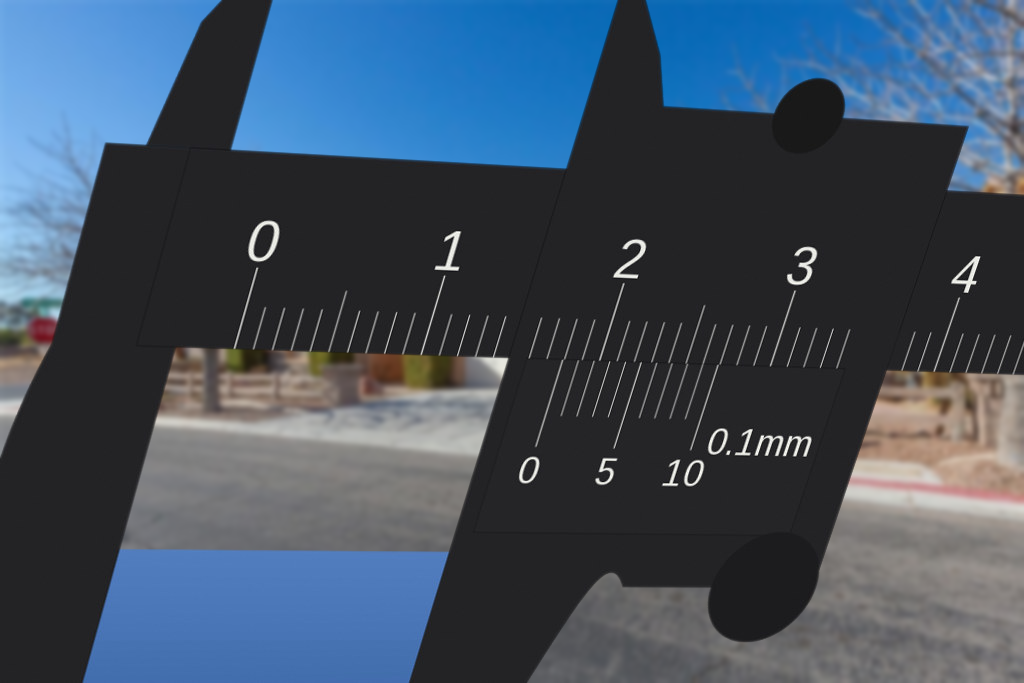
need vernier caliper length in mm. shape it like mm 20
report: mm 17.9
